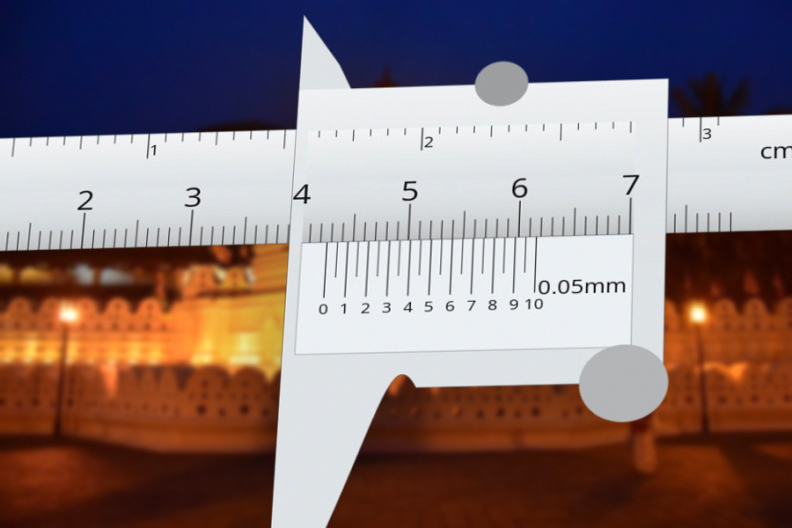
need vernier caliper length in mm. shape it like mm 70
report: mm 42.6
